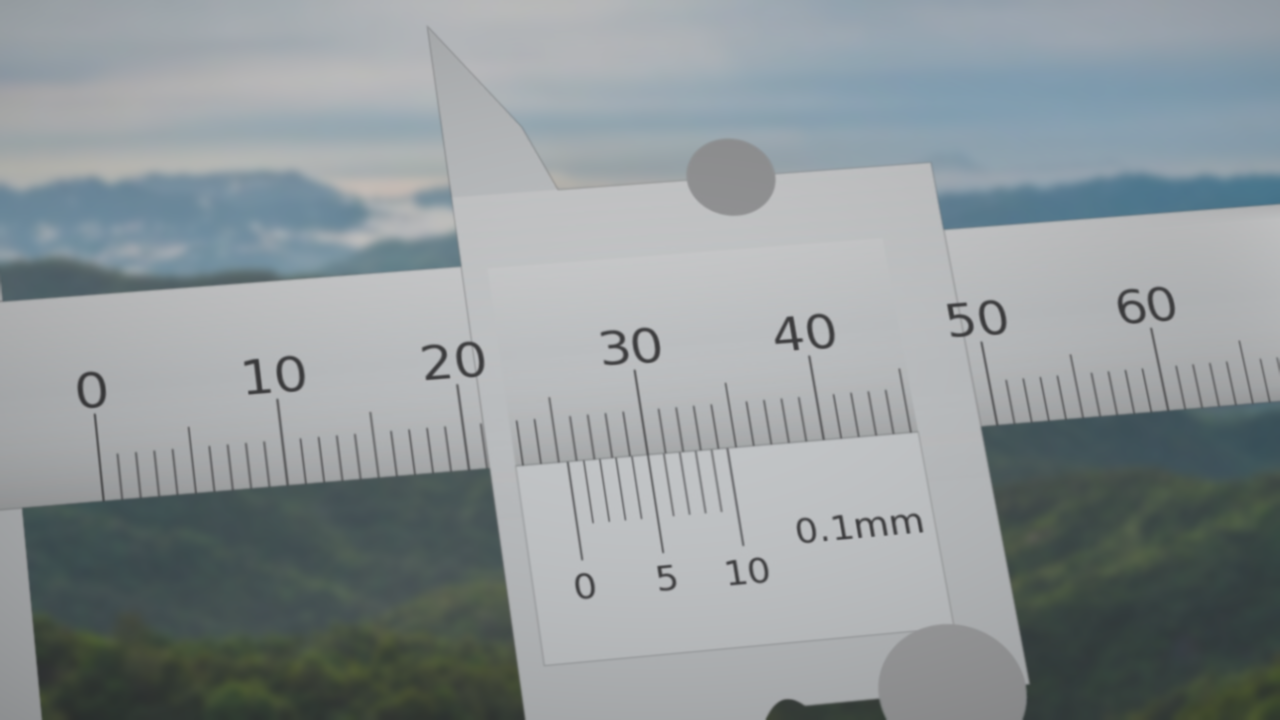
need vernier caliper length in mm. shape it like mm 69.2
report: mm 25.5
